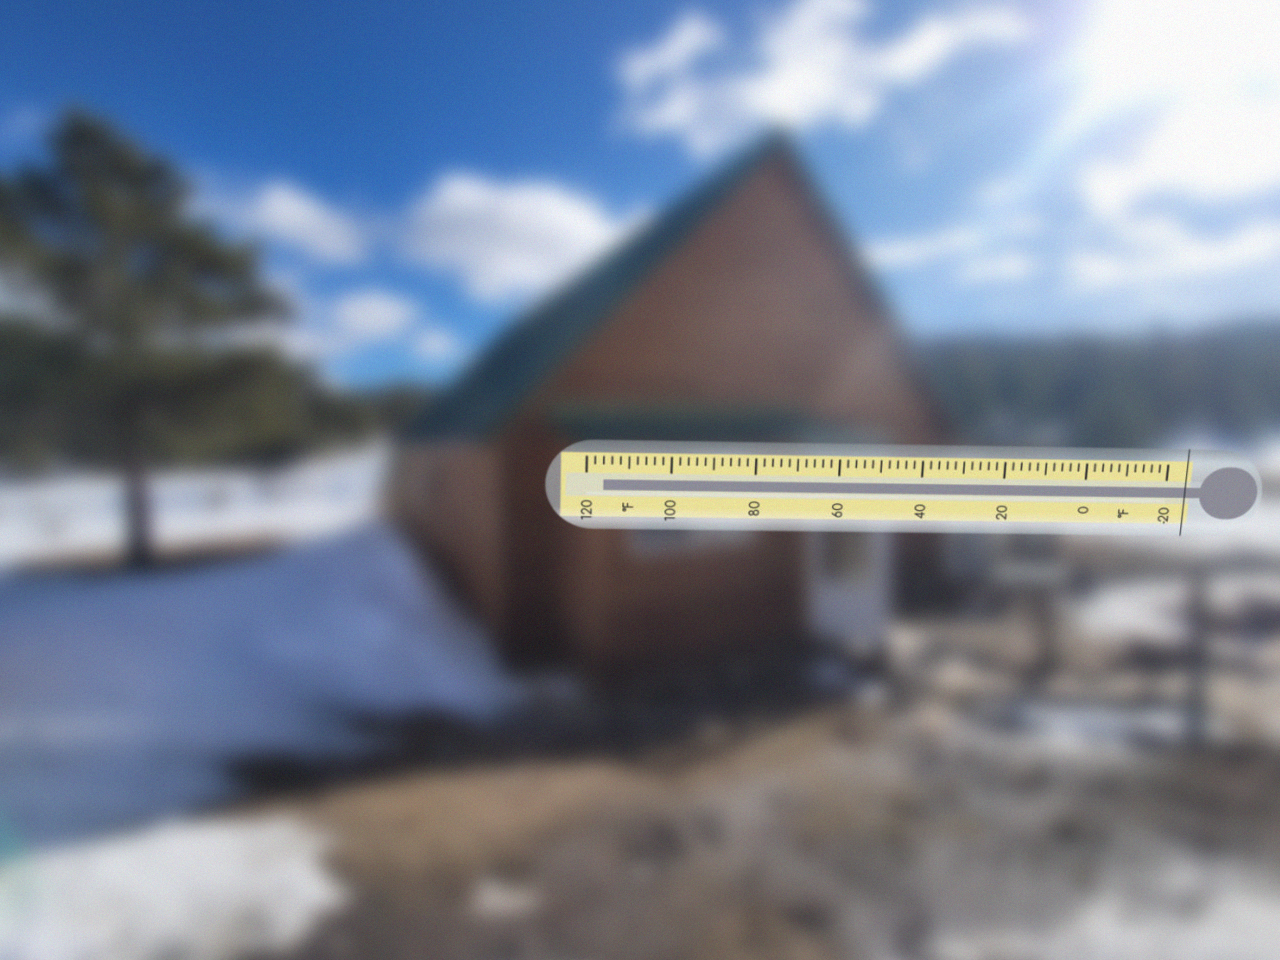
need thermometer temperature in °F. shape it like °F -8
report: °F 116
